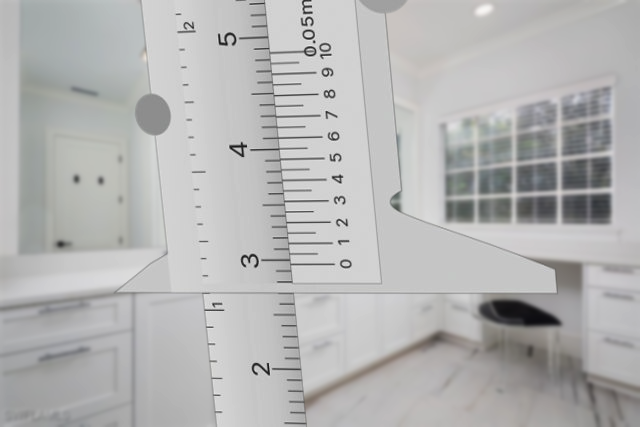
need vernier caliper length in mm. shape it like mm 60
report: mm 29.6
